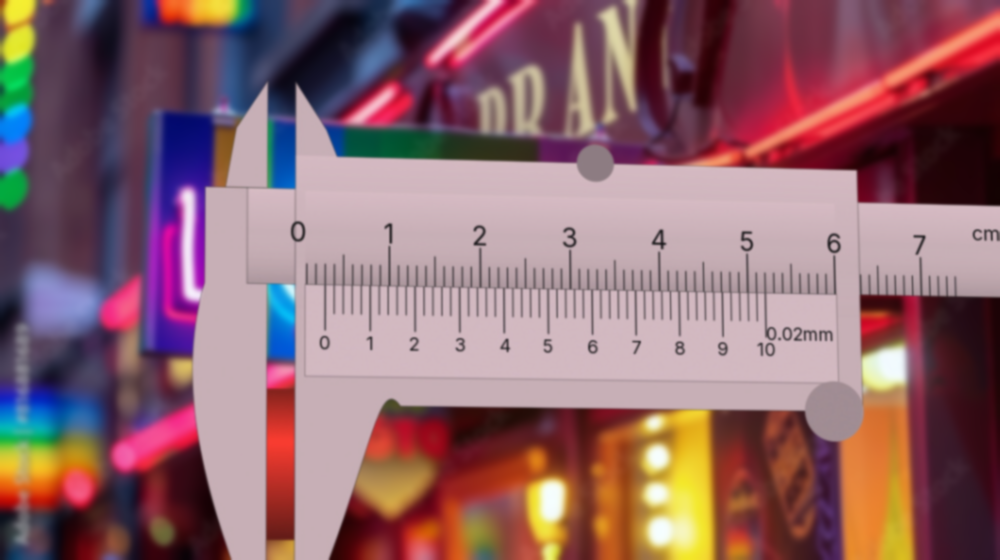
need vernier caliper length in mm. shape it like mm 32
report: mm 3.0
